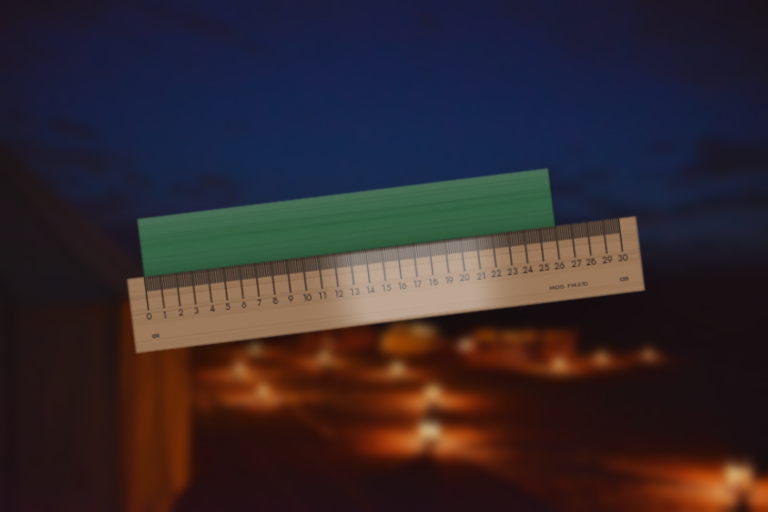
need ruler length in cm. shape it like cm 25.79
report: cm 26
